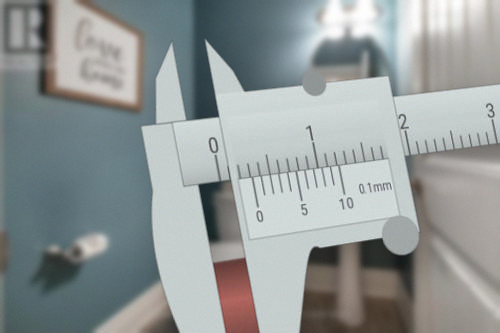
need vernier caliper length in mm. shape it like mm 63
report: mm 3.2
